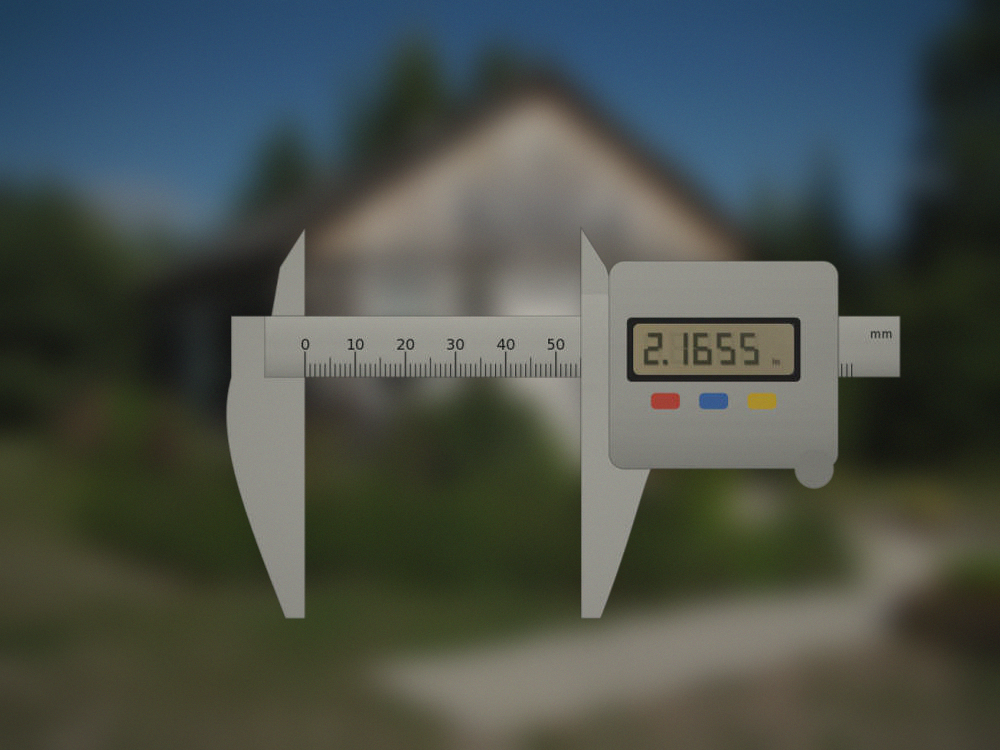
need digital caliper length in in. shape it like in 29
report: in 2.1655
